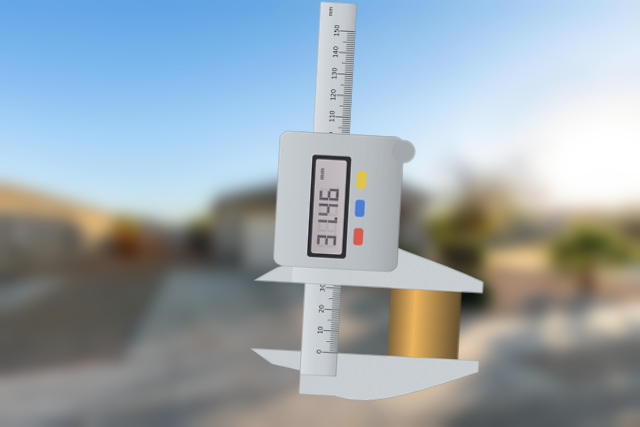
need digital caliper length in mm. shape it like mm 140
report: mm 31.46
